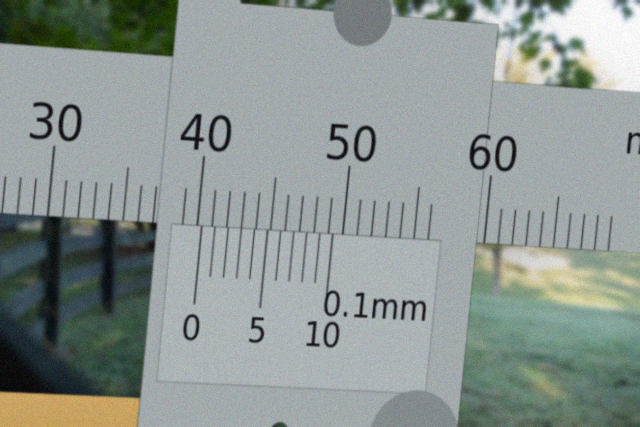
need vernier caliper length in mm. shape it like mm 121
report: mm 40.3
